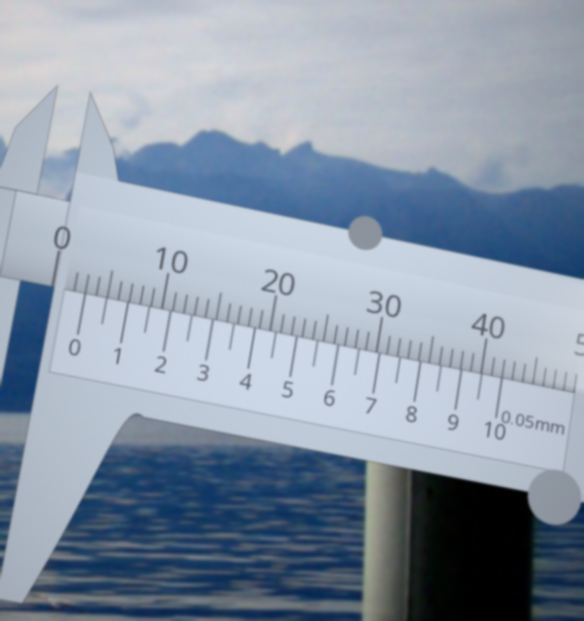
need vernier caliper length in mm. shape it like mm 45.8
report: mm 3.0
